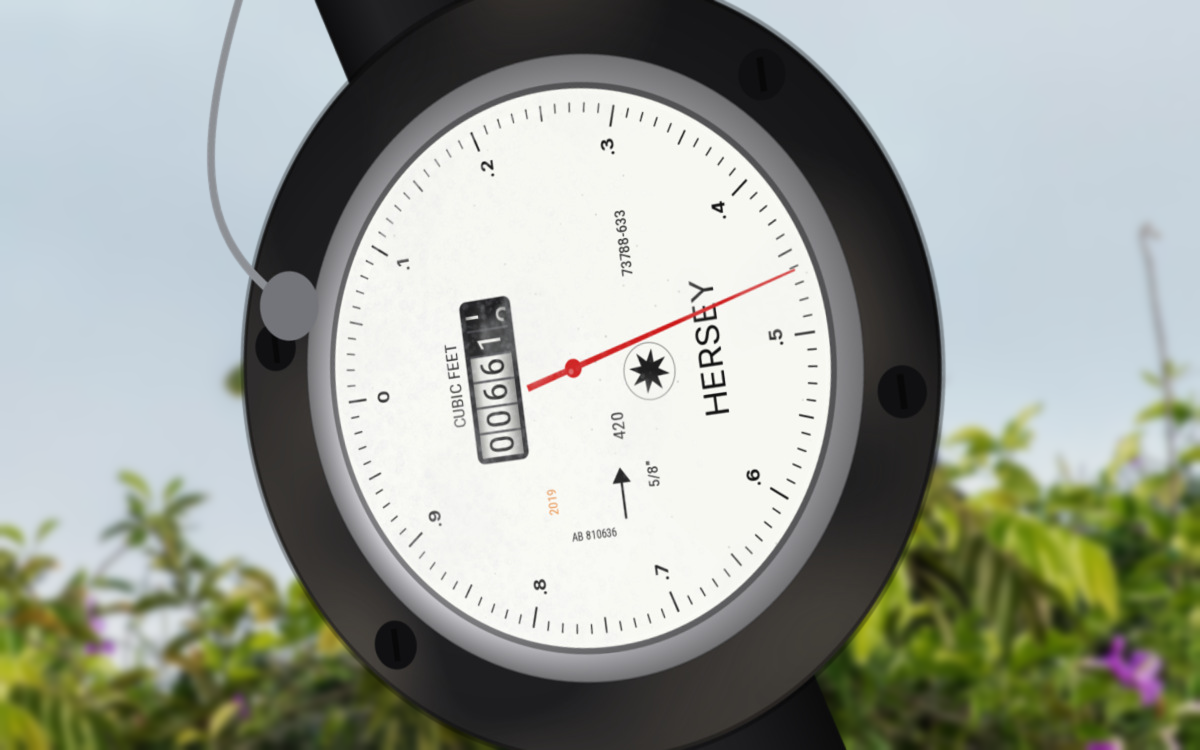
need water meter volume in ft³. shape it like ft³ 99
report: ft³ 6611.46
